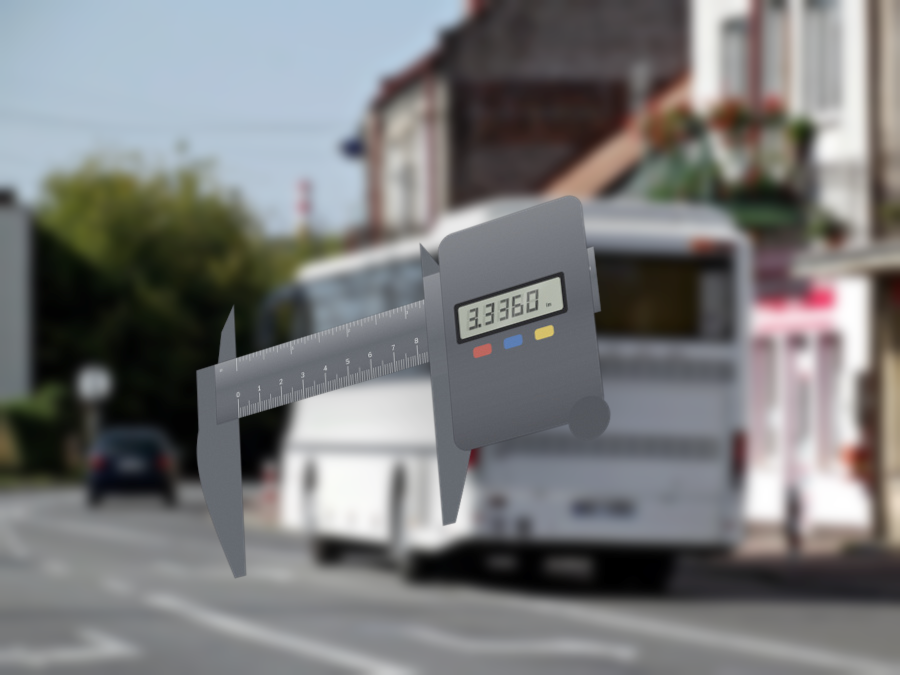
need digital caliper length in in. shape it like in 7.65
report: in 3.3360
